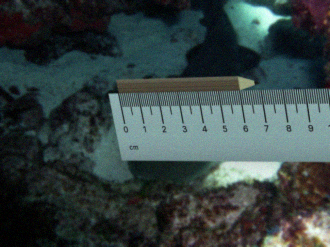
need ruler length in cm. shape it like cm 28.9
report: cm 7
